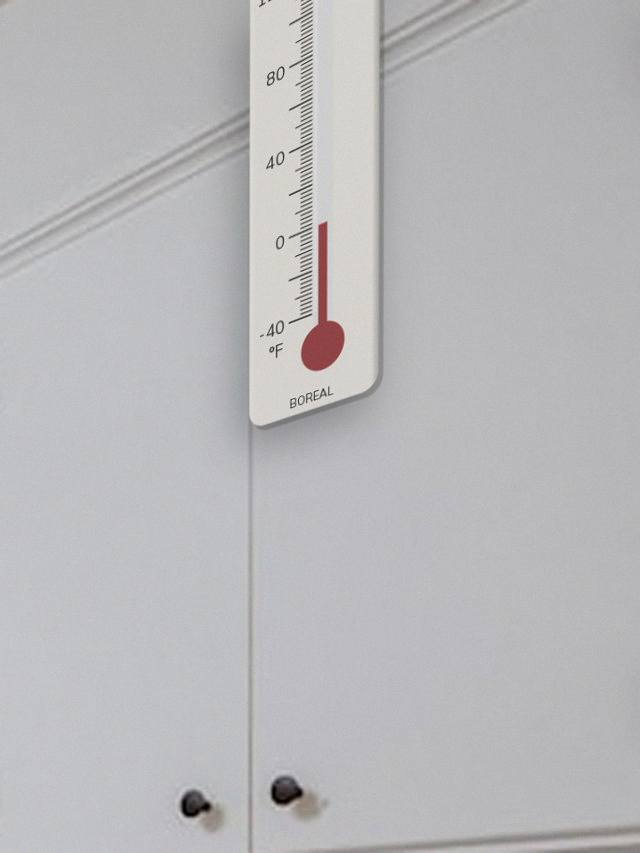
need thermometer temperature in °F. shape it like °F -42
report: °F 0
